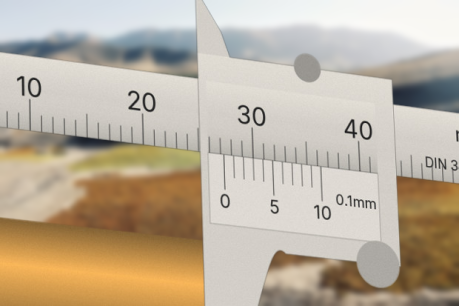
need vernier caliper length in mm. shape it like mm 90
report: mm 27.3
